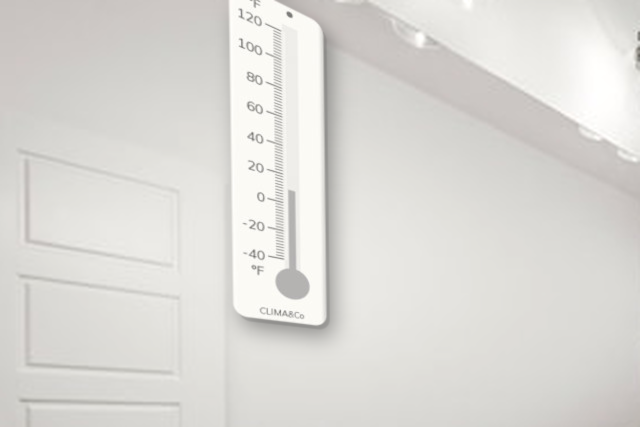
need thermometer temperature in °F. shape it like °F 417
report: °F 10
